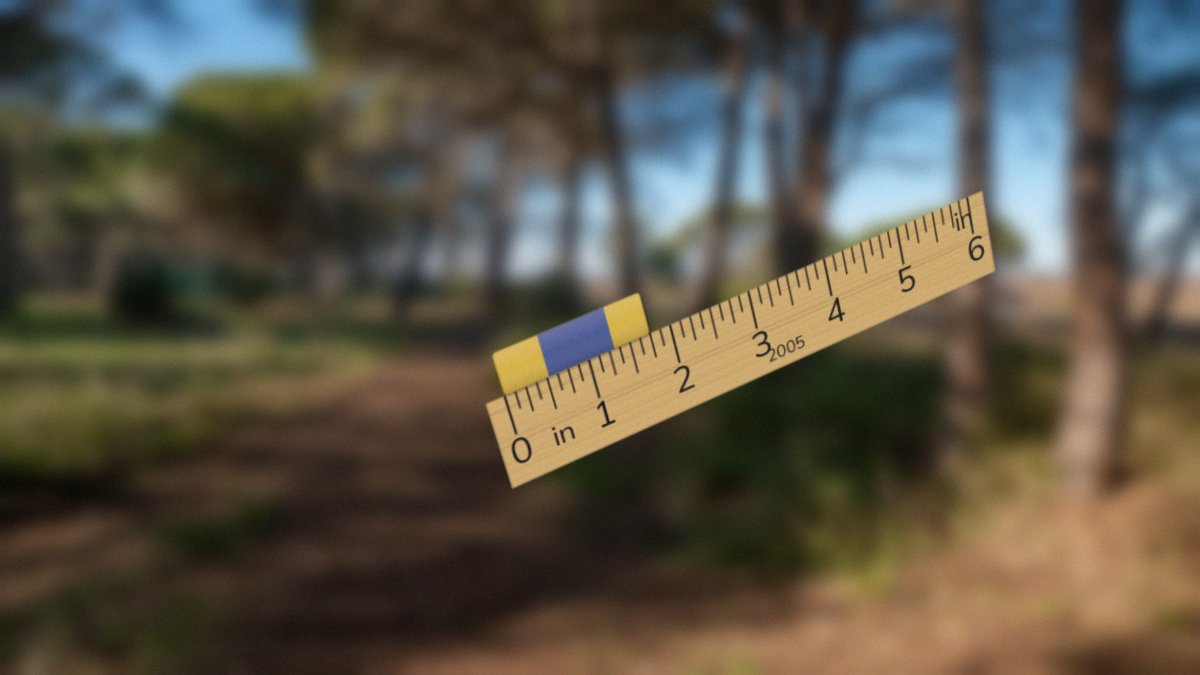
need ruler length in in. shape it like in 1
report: in 1.75
